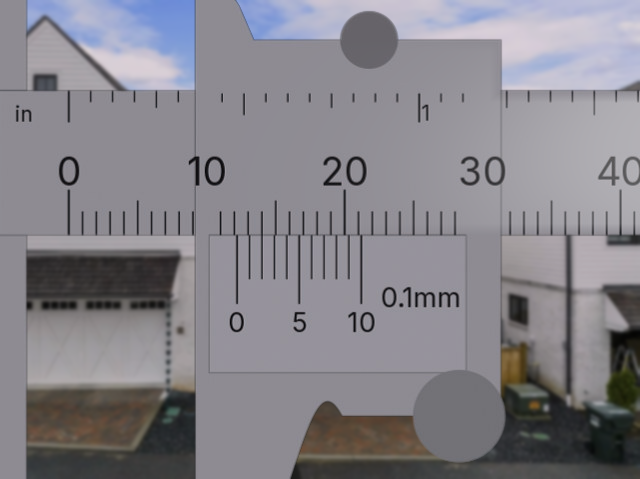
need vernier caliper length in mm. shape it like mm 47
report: mm 12.2
